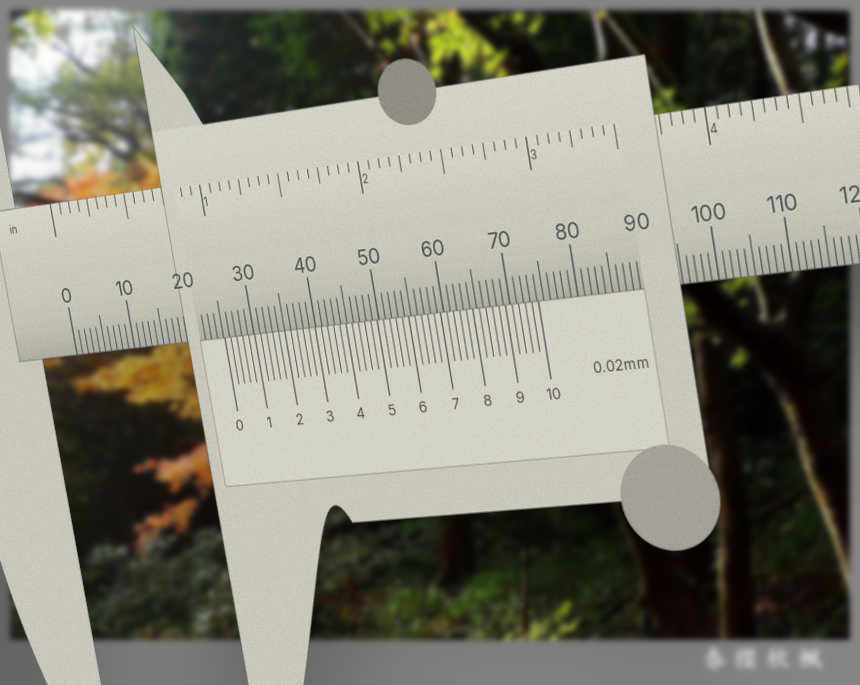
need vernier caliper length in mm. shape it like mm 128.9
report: mm 25.2
